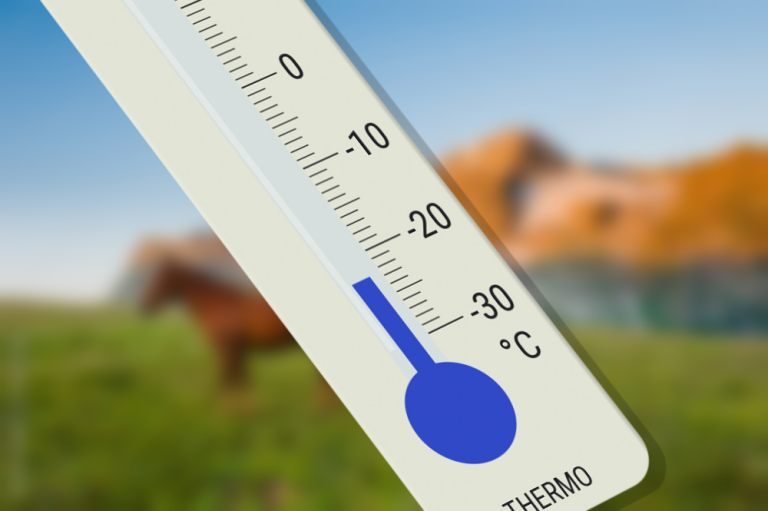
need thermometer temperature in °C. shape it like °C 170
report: °C -22.5
